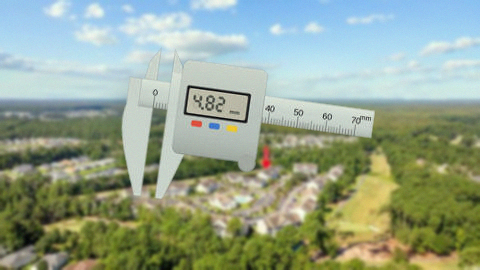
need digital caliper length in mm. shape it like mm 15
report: mm 4.82
